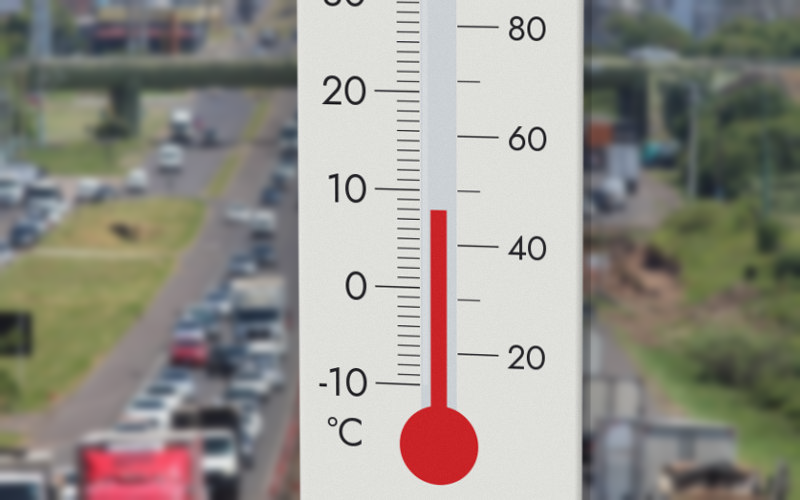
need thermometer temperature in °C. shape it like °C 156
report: °C 8
